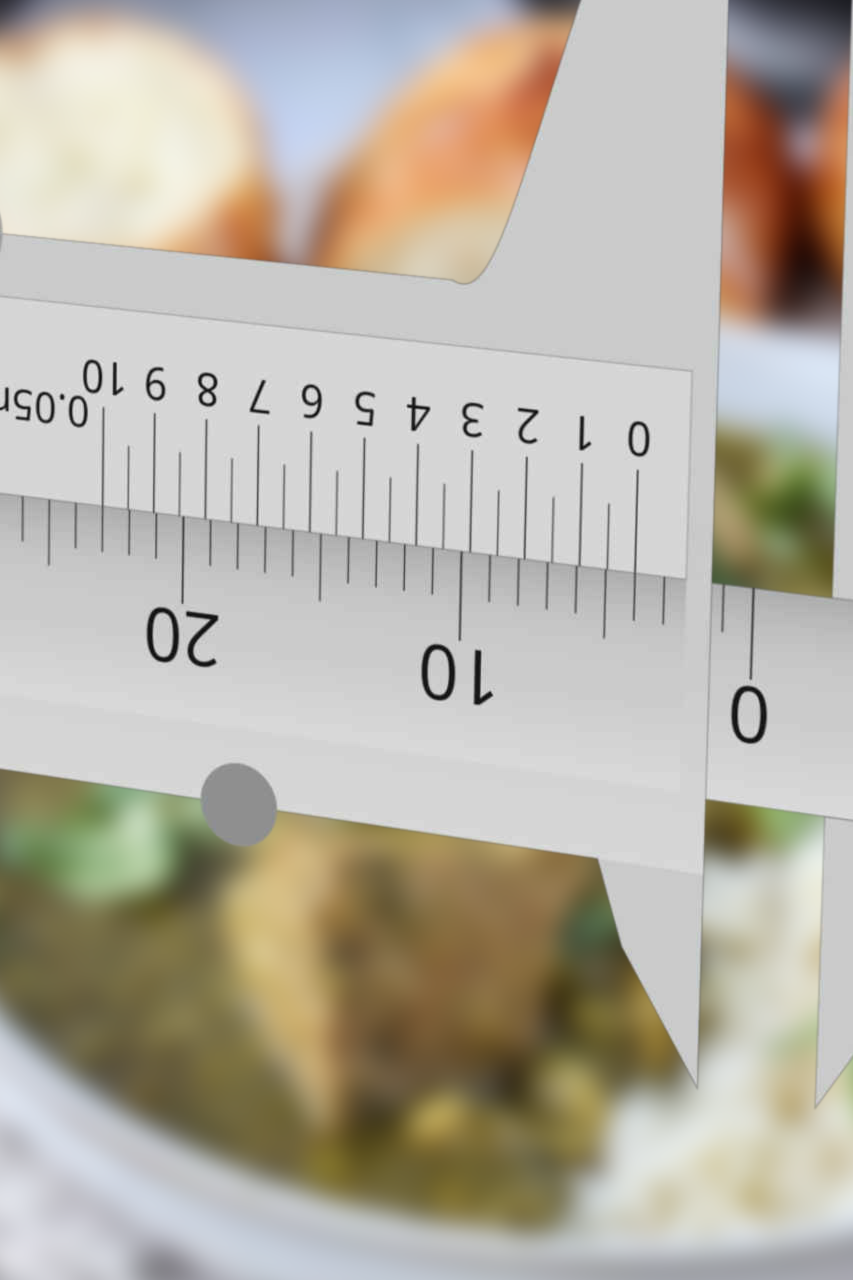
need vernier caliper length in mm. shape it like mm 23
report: mm 4.0
